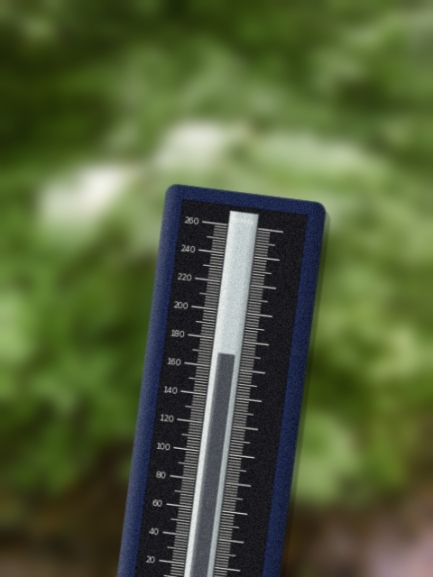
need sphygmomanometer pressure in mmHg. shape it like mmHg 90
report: mmHg 170
